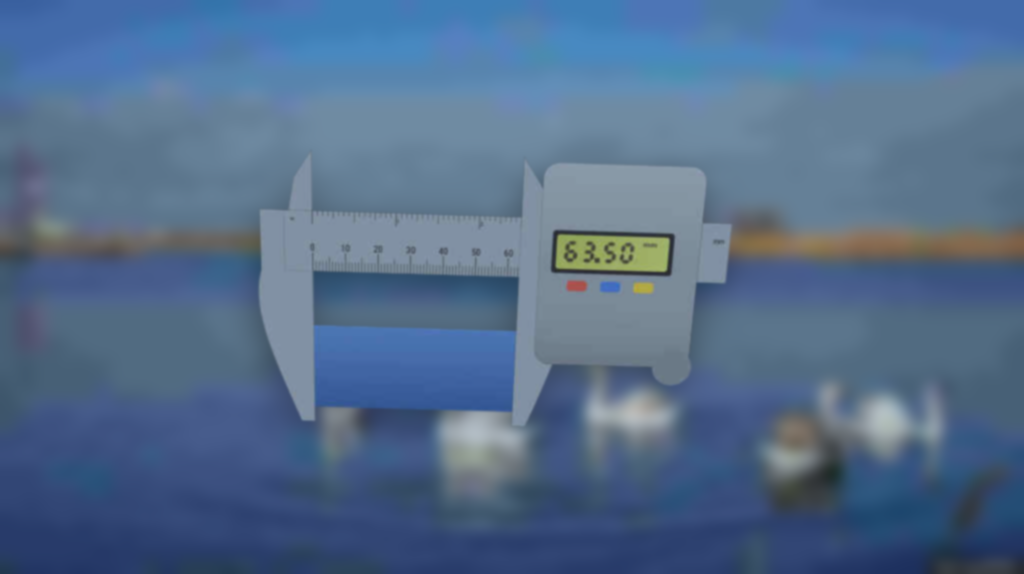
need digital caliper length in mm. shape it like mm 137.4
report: mm 63.50
